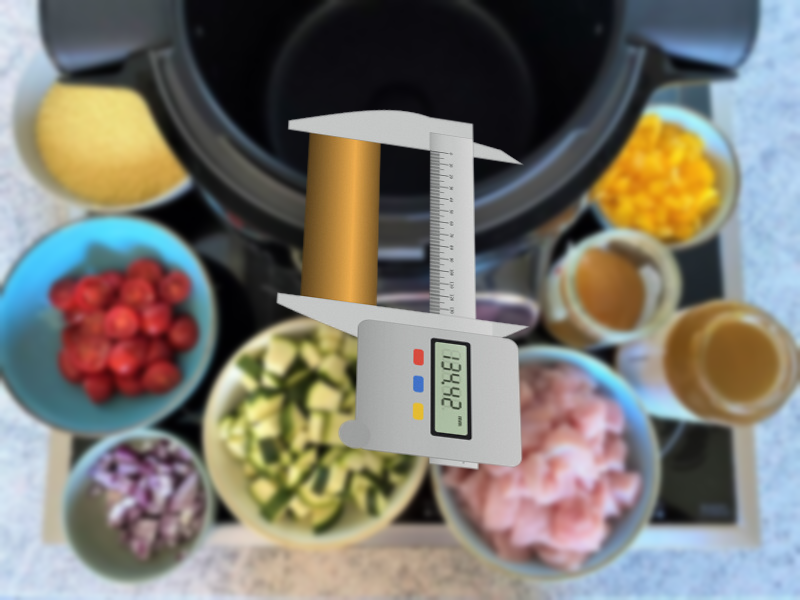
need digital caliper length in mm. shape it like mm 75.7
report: mm 134.42
